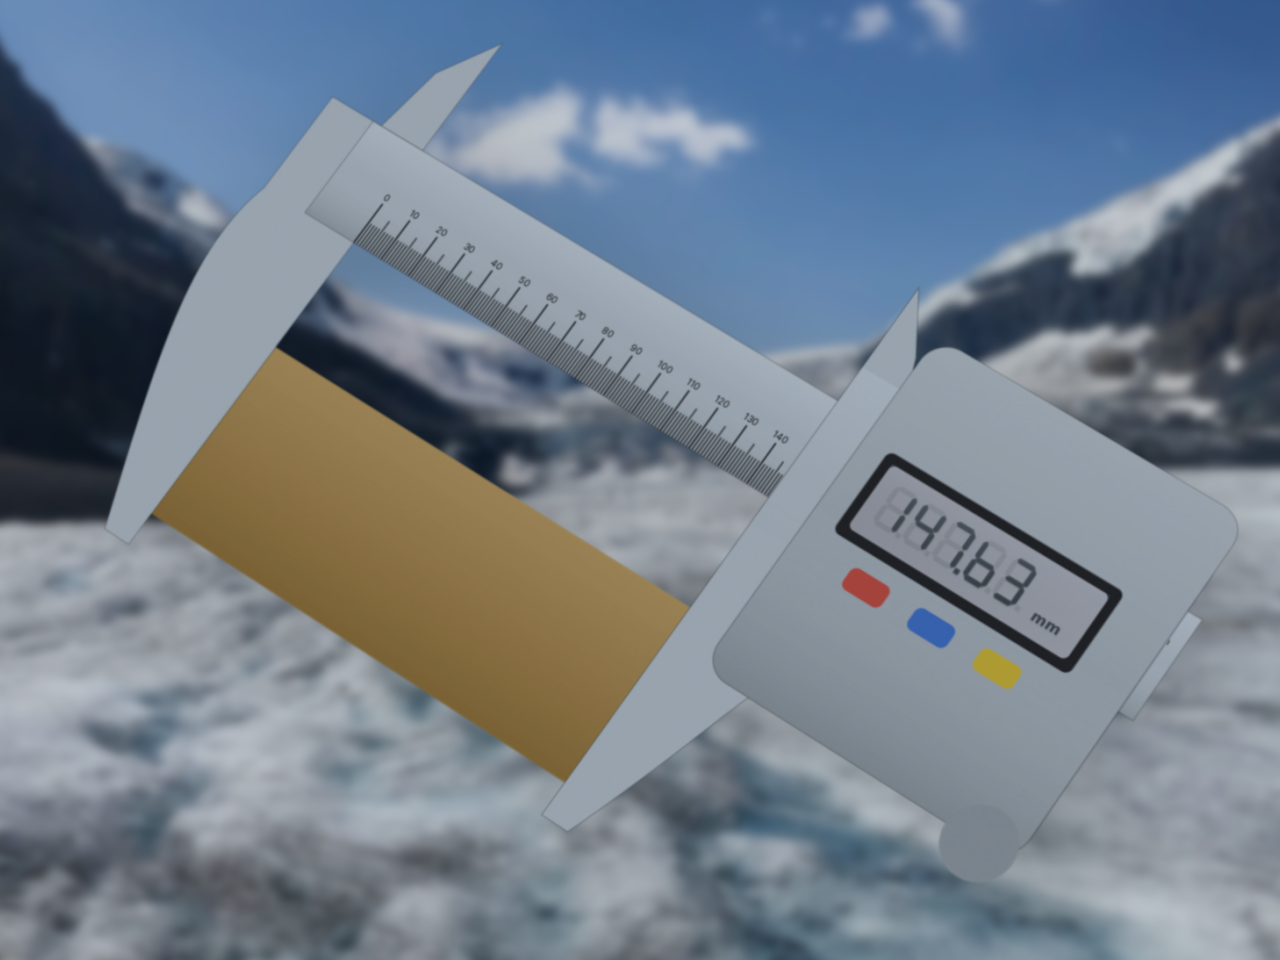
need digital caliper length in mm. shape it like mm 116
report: mm 147.63
